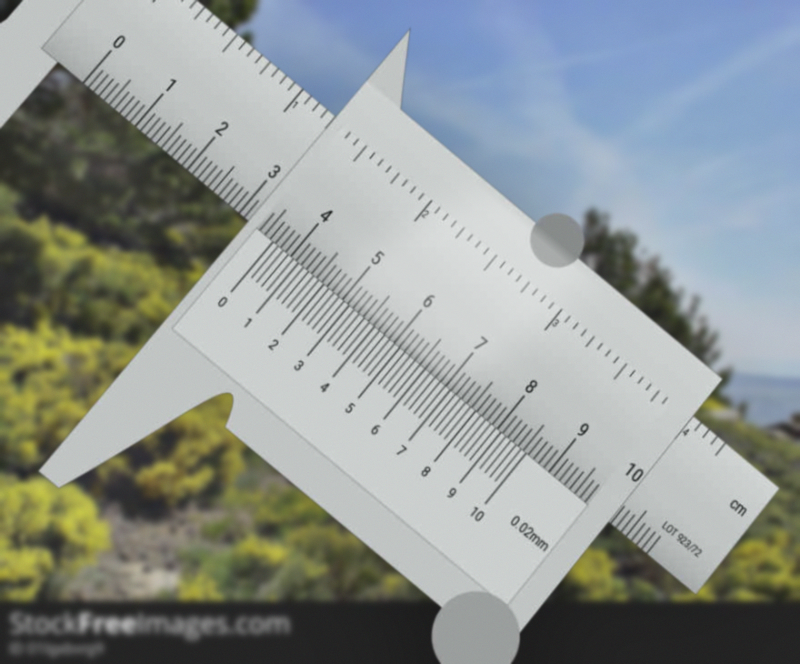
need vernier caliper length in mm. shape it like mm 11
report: mm 36.6
